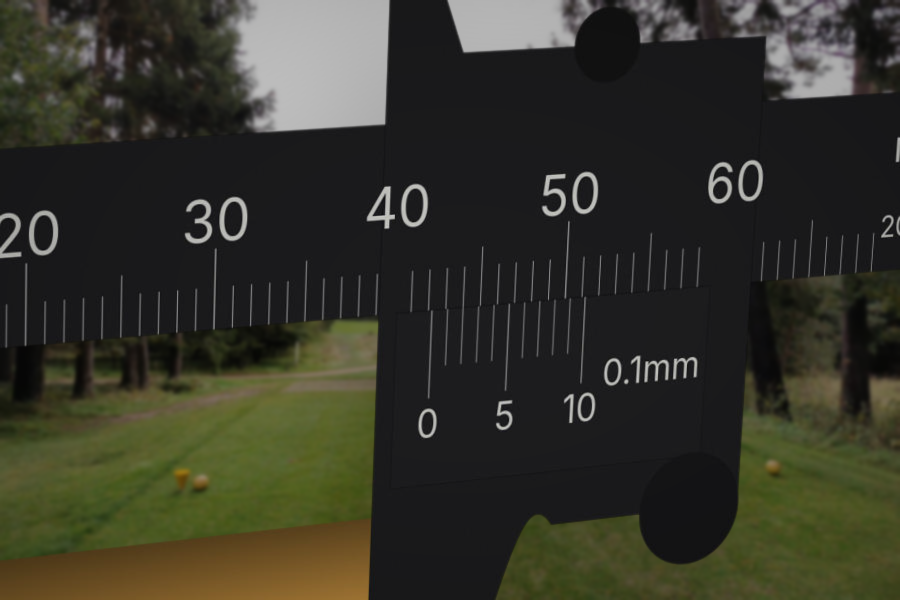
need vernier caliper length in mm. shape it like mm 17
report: mm 42.2
